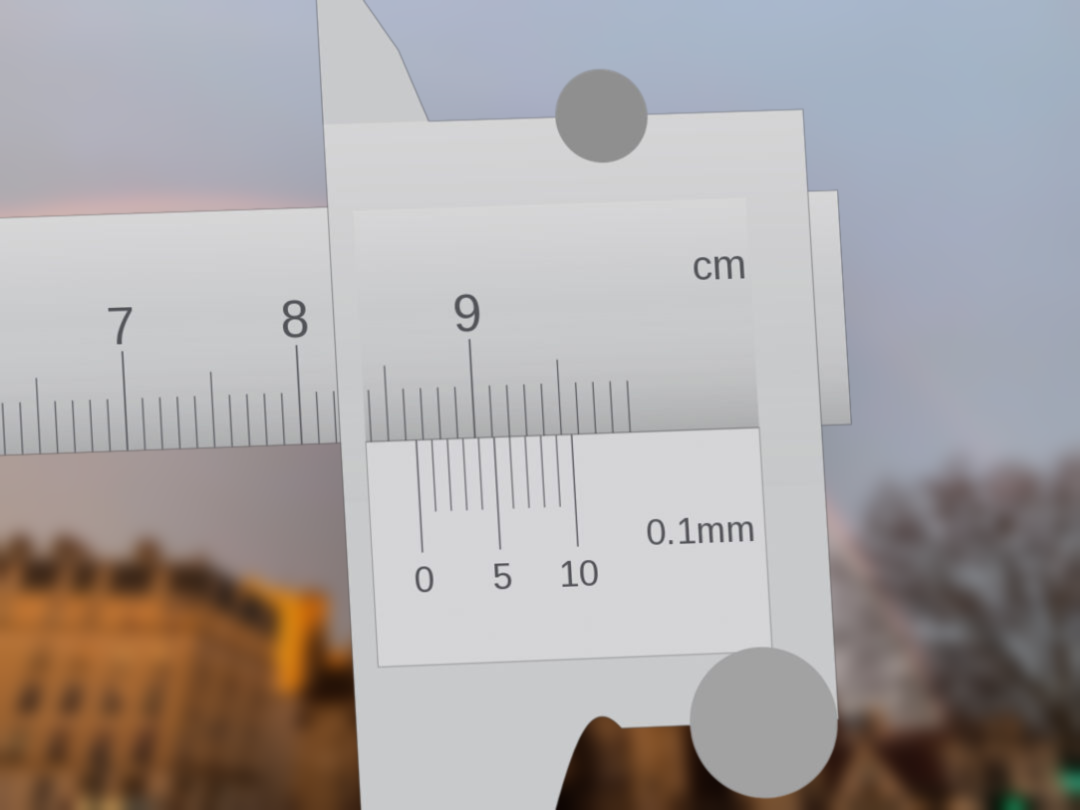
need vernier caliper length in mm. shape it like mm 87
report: mm 86.6
